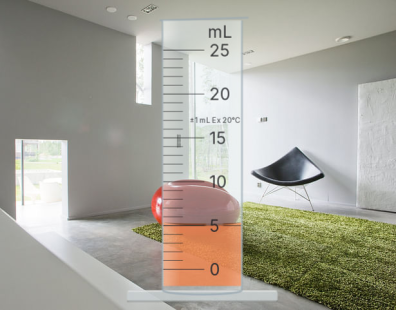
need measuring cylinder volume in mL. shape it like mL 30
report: mL 5
